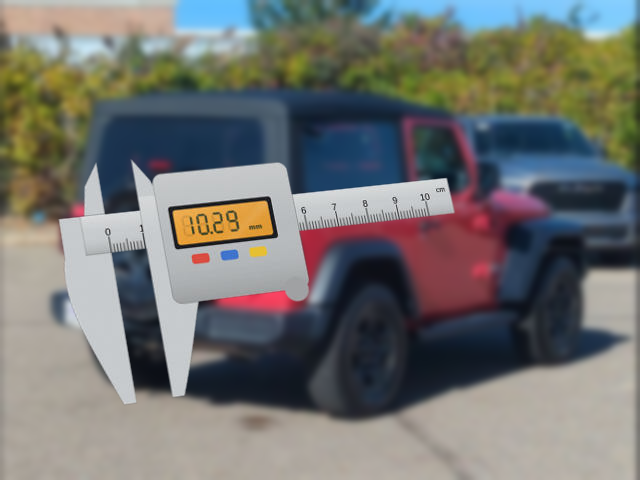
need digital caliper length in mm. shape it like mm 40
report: mm 10.29
